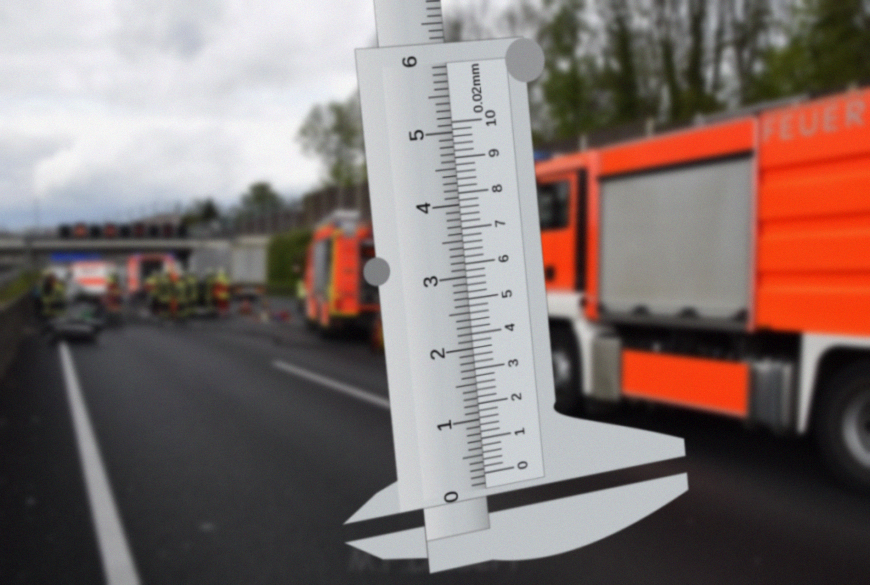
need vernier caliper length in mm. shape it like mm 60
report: mm 2.4
